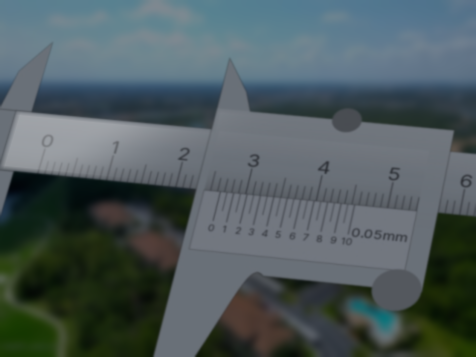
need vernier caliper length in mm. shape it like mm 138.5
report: mm 26.4
